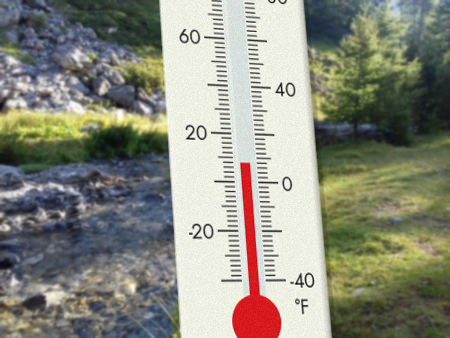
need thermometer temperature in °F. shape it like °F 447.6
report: °F 8
